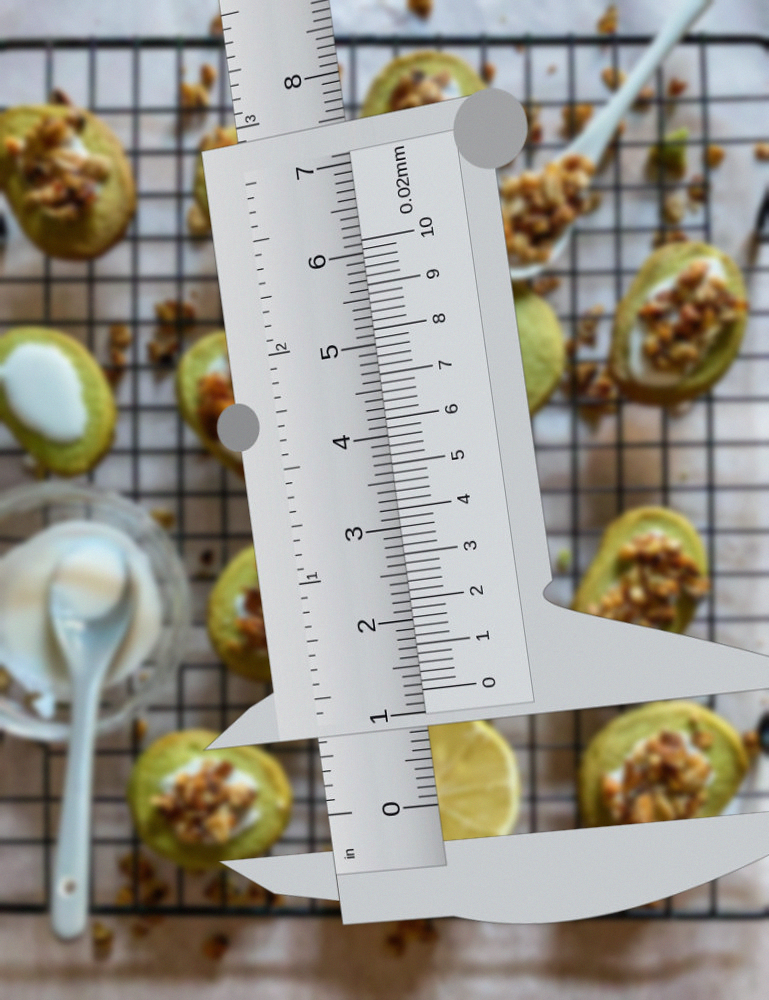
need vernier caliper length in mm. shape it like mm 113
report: mm 12.4
